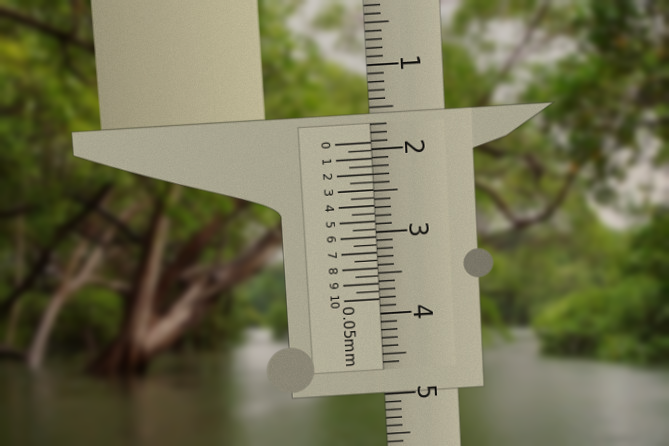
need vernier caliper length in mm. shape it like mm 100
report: mm 19.2
